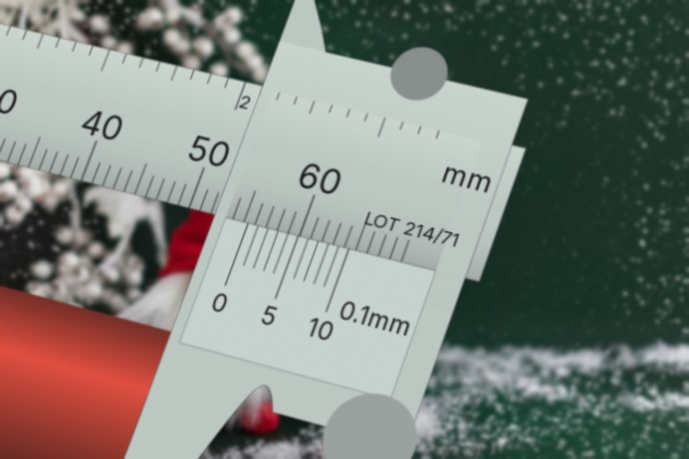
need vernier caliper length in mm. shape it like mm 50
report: mm 55.4
